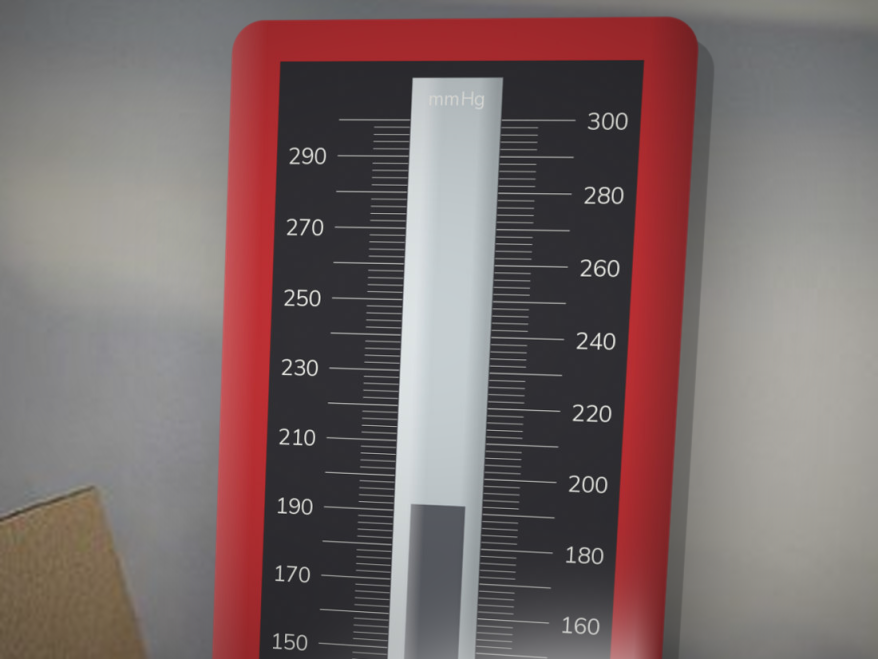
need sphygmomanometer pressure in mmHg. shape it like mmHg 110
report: mmHg 192
